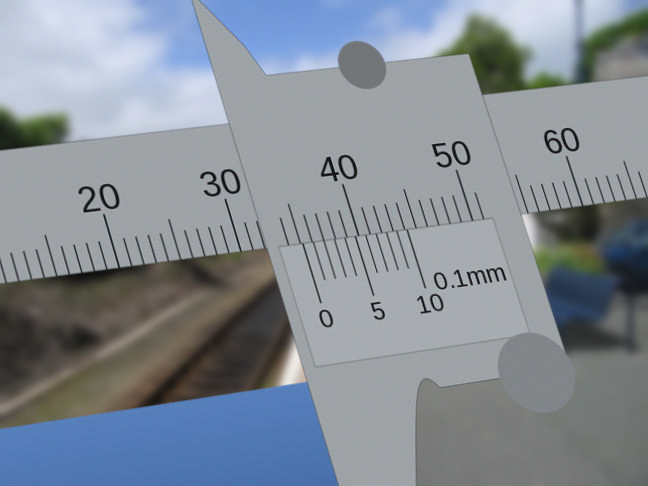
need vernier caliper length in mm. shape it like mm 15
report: mm 35.2
